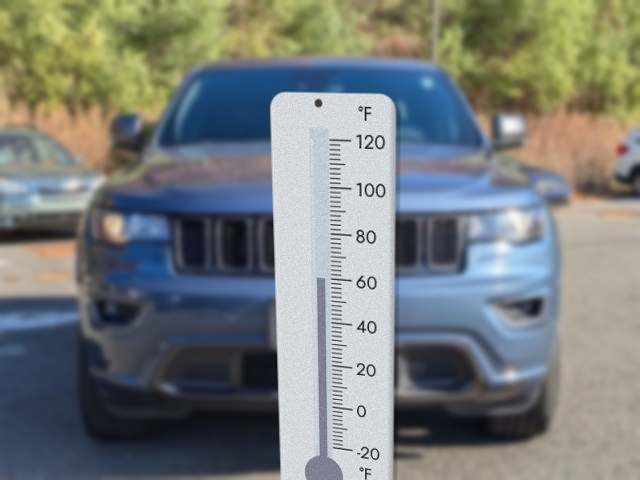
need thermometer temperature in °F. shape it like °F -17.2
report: °F 60
